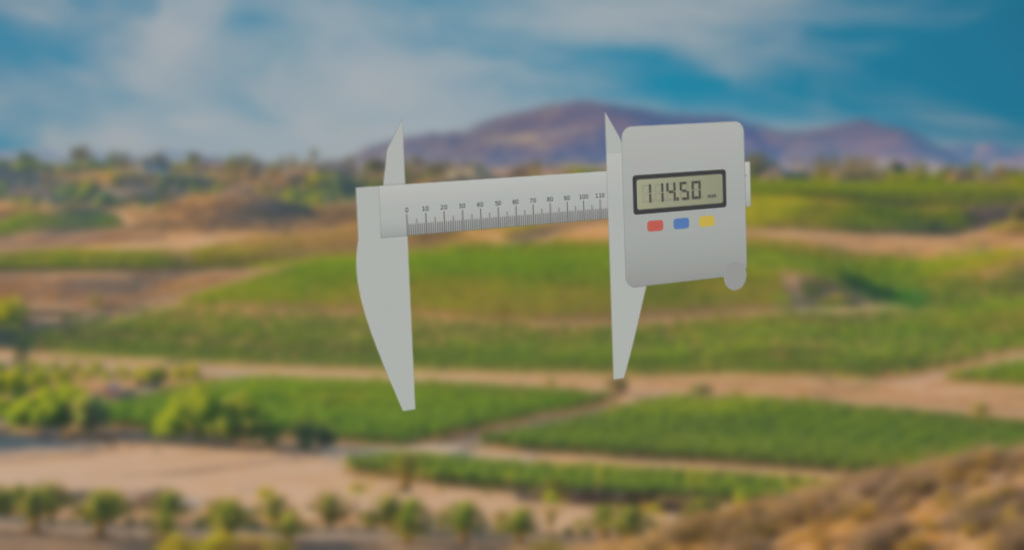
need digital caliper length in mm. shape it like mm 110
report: mm 114.50
